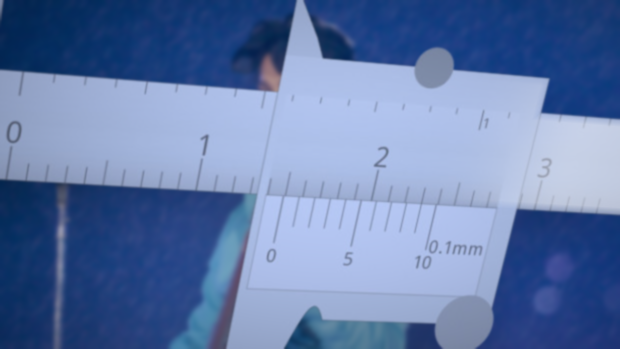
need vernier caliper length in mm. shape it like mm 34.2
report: mm 14.9
